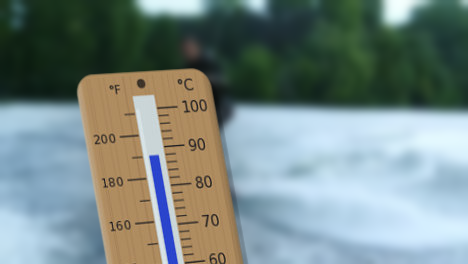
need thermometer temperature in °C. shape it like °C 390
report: °C 88
